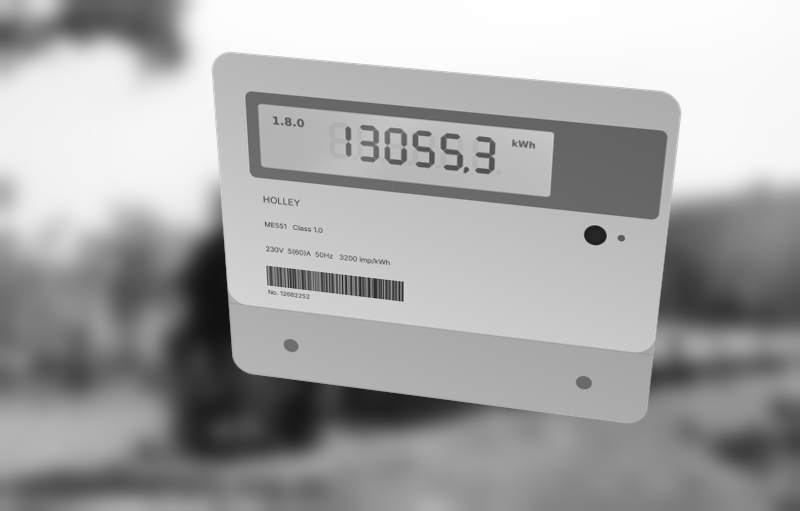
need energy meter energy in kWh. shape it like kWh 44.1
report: kWh 13055.3
